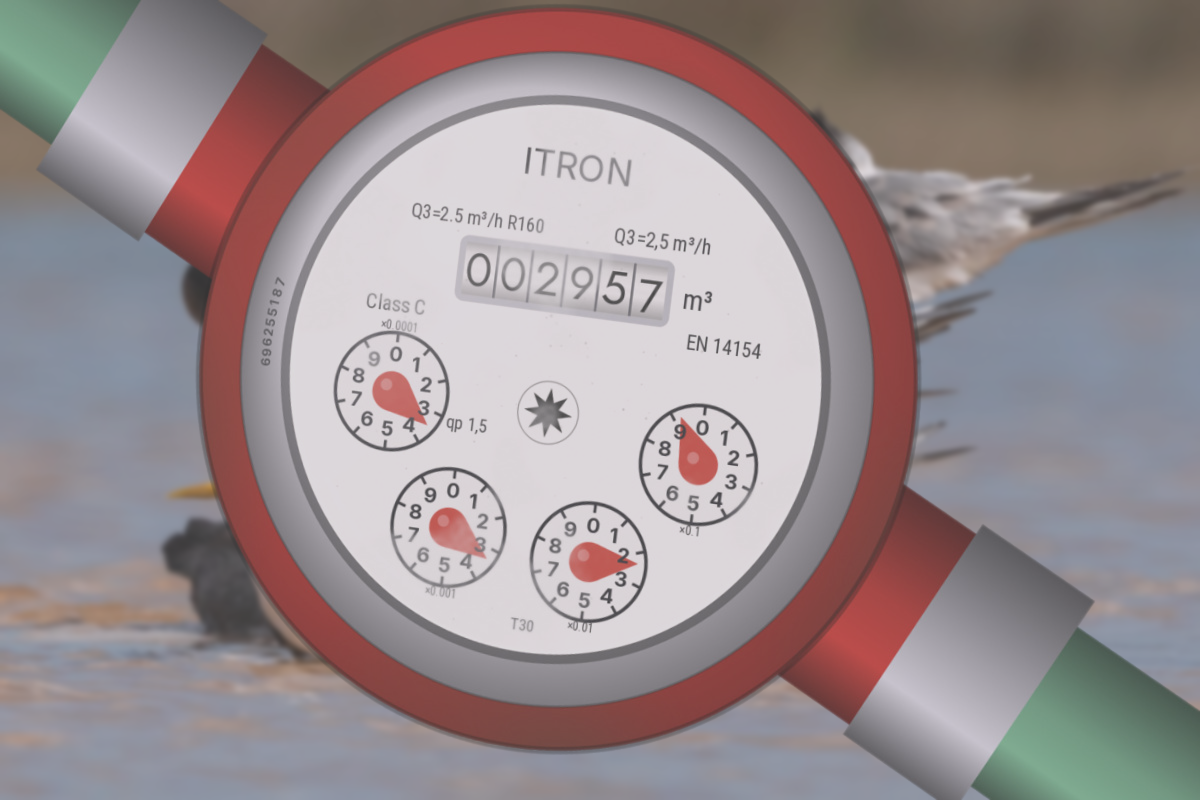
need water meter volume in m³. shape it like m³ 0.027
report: m³ 2956.9233
